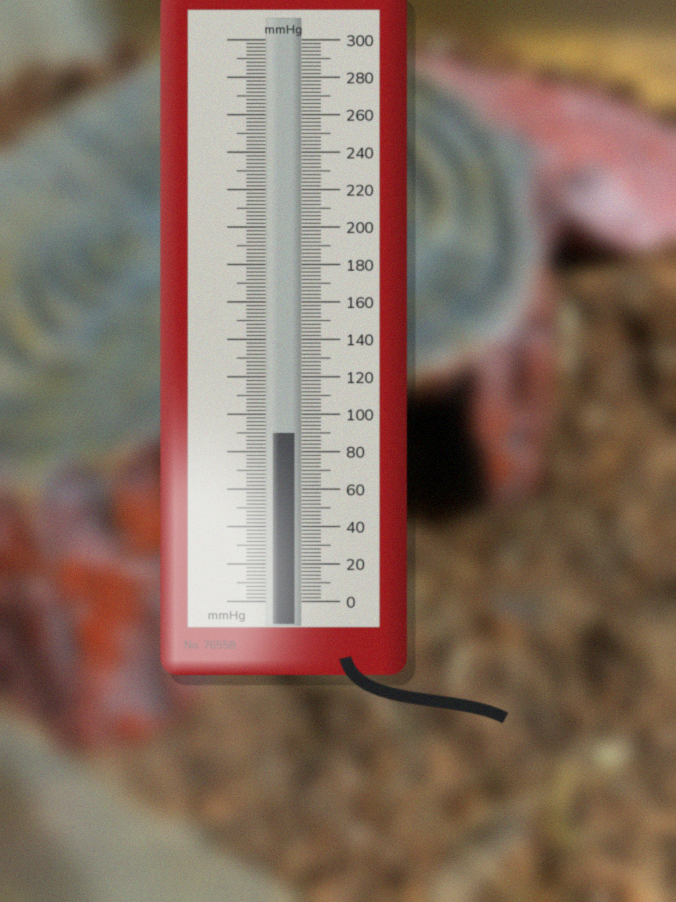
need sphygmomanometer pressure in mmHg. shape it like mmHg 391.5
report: mmHg 90
